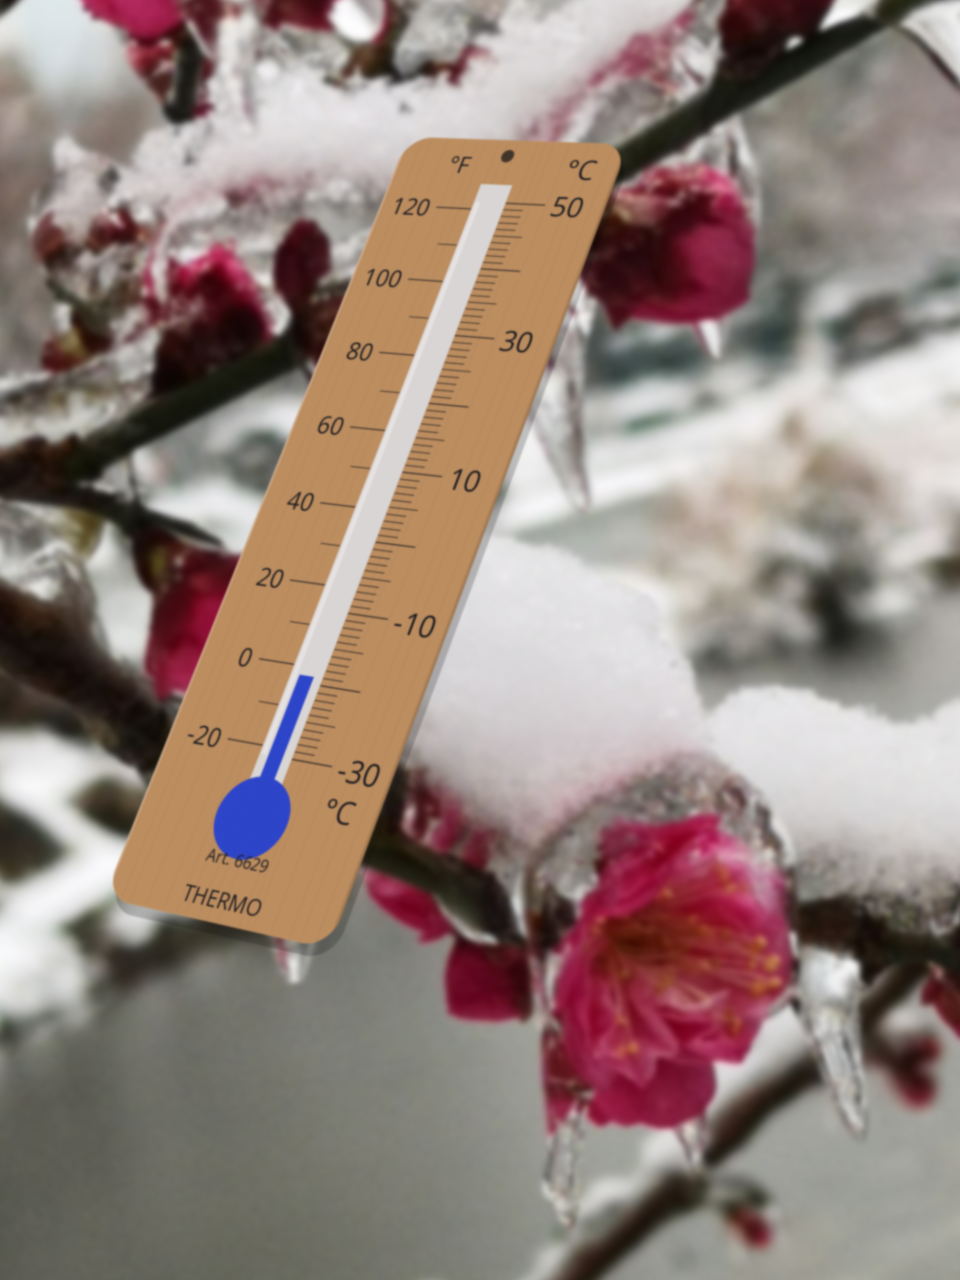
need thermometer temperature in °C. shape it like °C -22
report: °C -19
